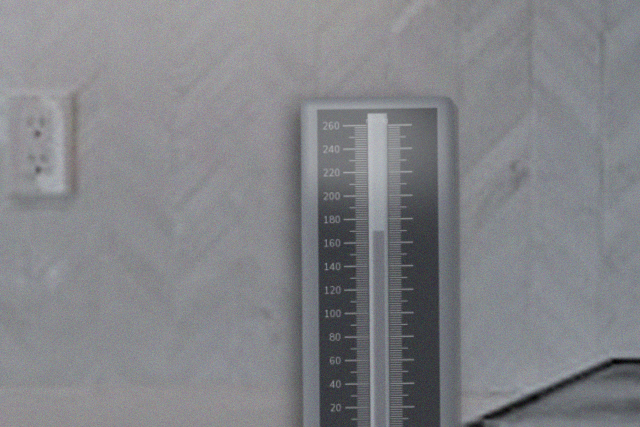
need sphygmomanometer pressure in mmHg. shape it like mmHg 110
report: mmHg 170
